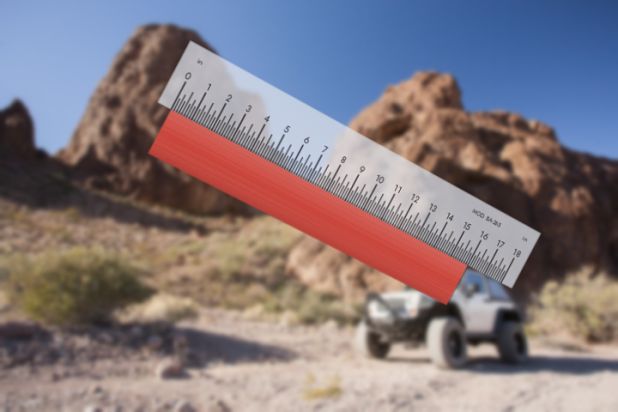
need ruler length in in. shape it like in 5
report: in 16
